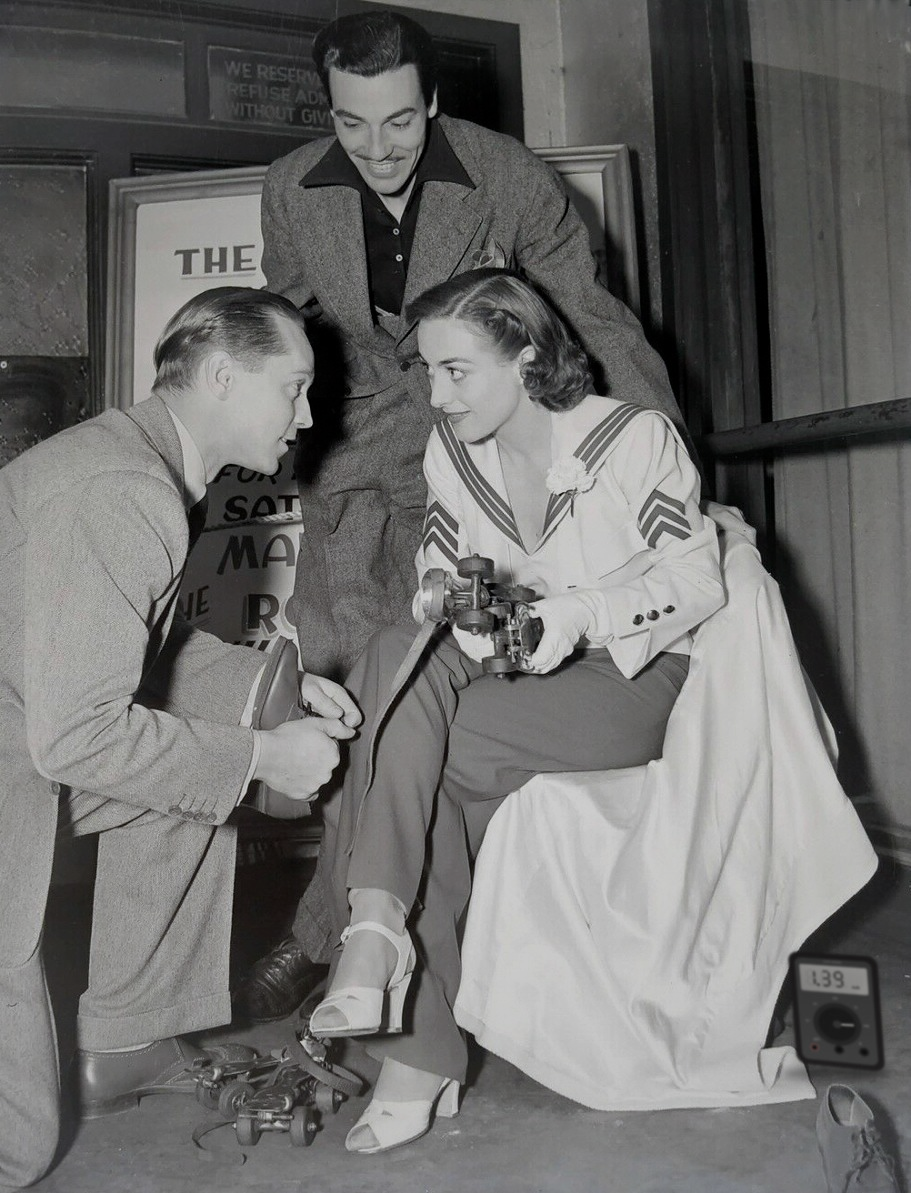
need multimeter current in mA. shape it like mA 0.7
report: mA 1.39
